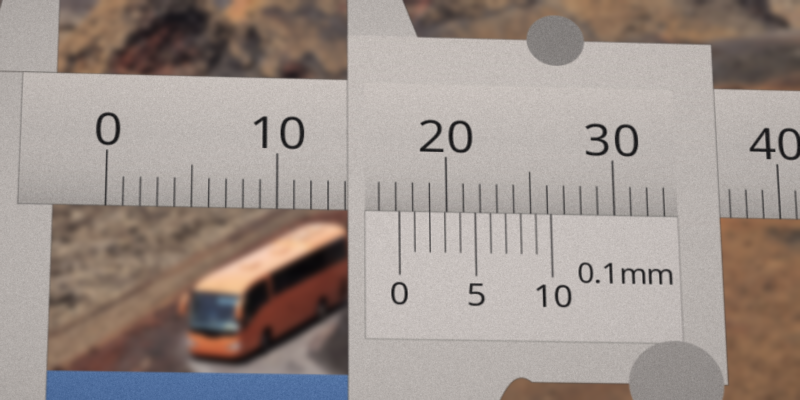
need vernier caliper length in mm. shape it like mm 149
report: mm 17.2
